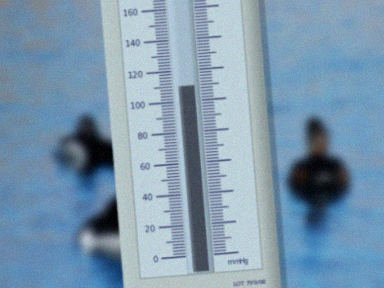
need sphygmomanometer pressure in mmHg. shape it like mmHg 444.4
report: mmHg 110
